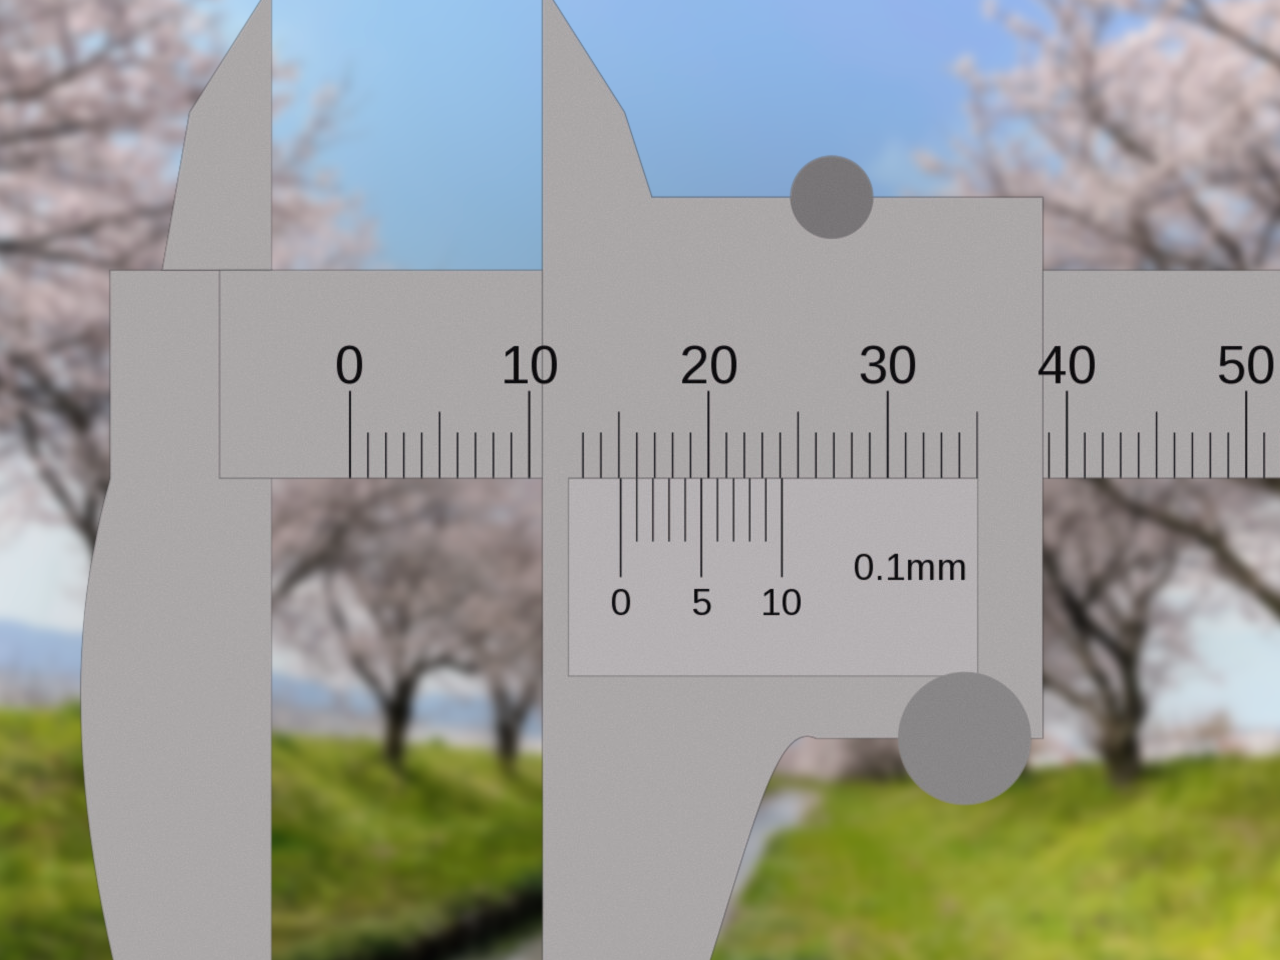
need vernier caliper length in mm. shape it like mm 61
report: mm 15.1
